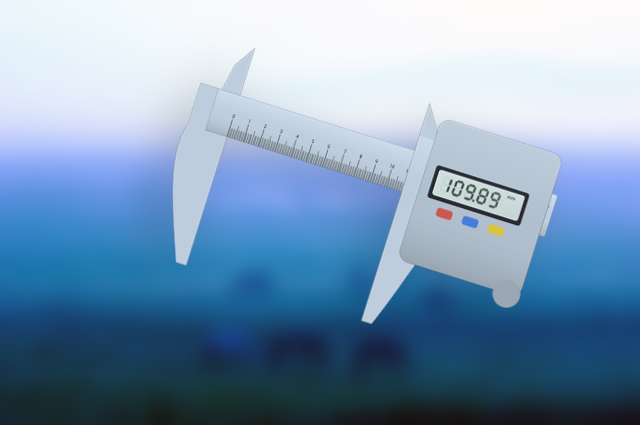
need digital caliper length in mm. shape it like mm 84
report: mm 109.89
